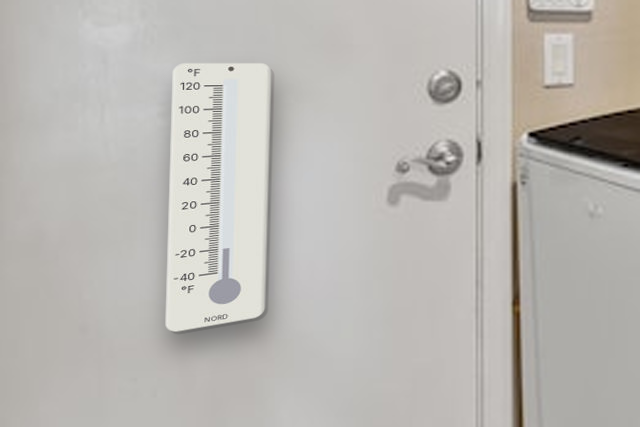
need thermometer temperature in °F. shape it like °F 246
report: °F -20
